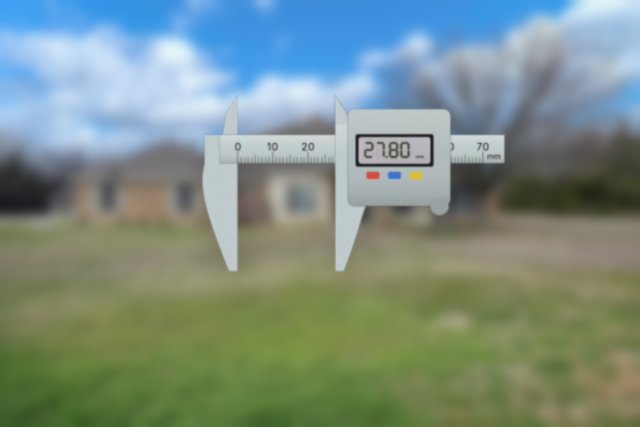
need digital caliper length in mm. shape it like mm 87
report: mm 27.80
